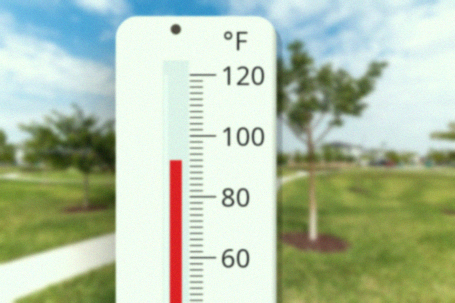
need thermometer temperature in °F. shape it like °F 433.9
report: °F 92
